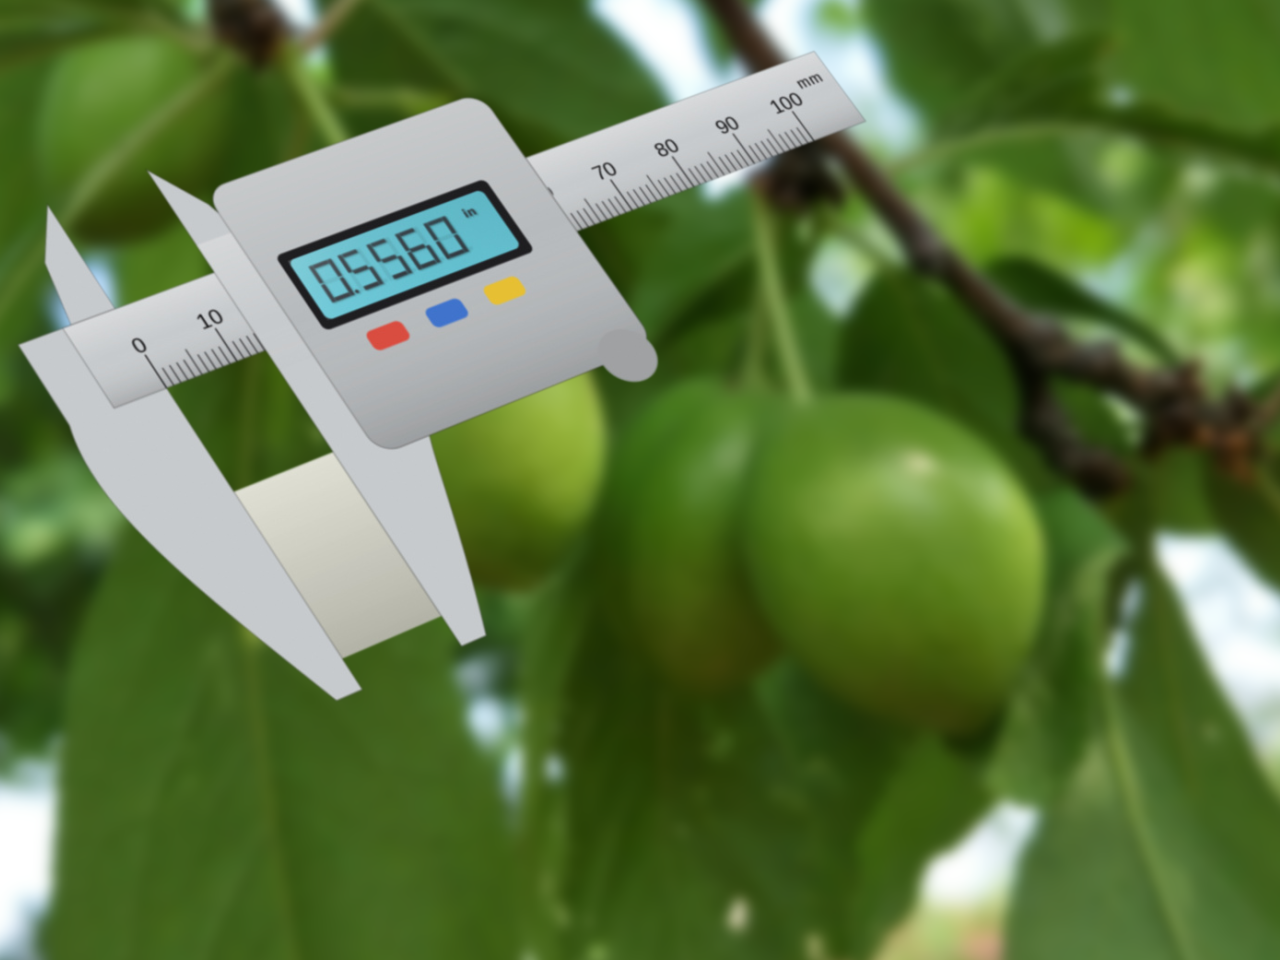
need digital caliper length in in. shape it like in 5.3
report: in 0.5560
